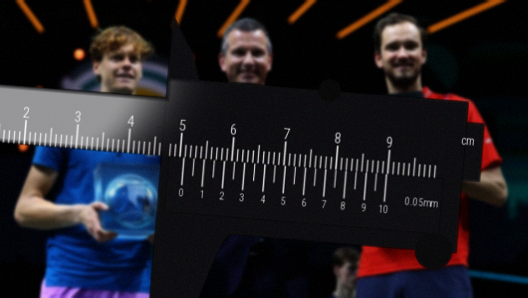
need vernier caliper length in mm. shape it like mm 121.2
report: mm 50.8
